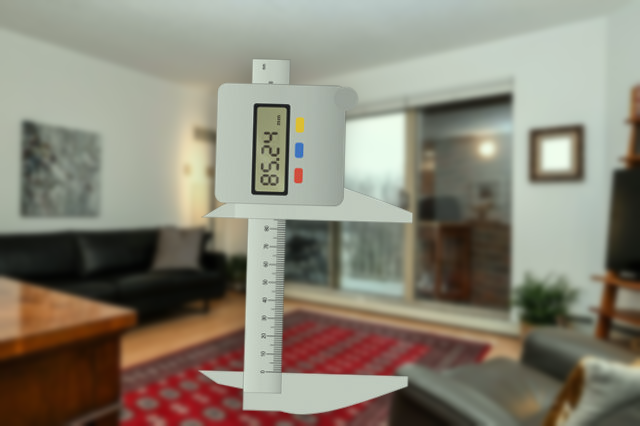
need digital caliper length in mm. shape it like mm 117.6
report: mm 85.24
